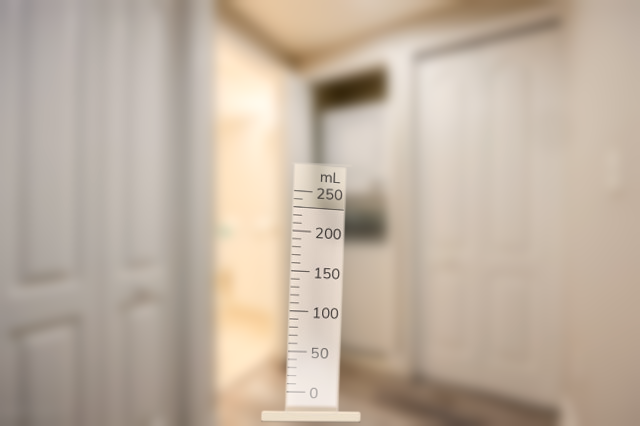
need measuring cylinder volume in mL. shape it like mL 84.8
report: mL 230
